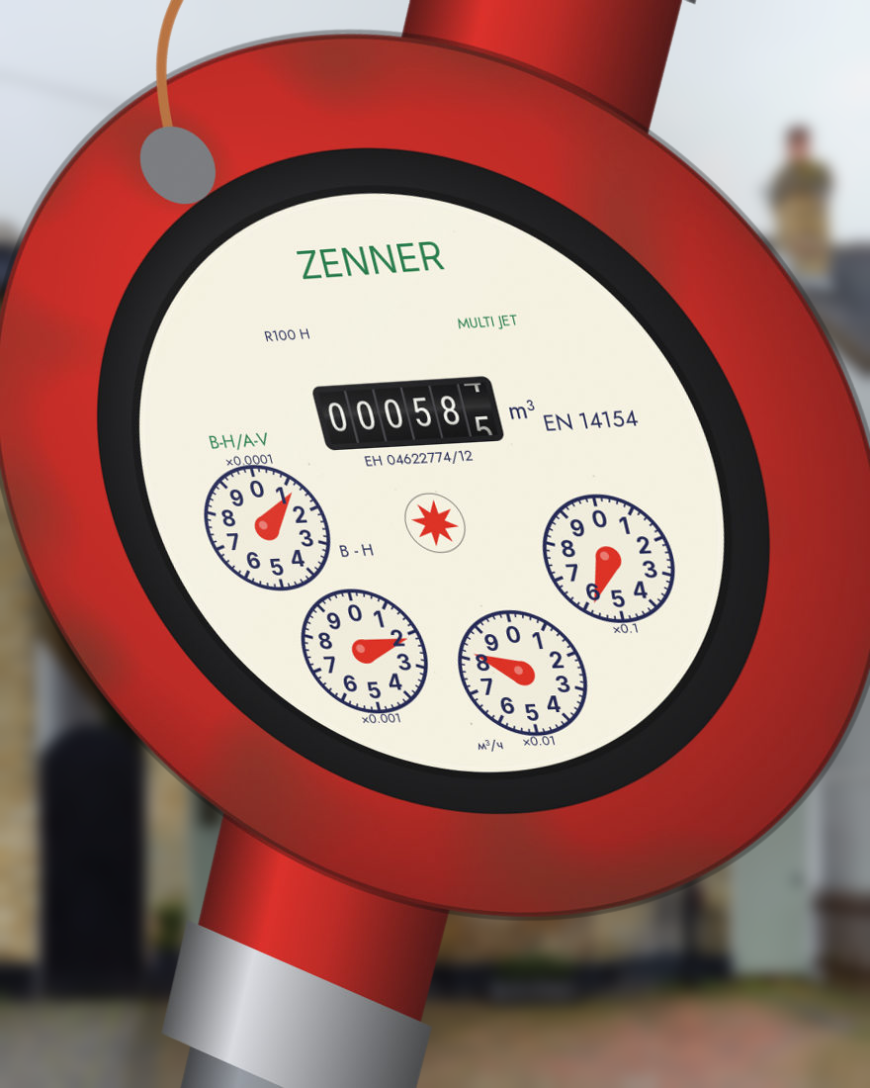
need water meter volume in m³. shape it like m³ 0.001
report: m³ 584.5821
